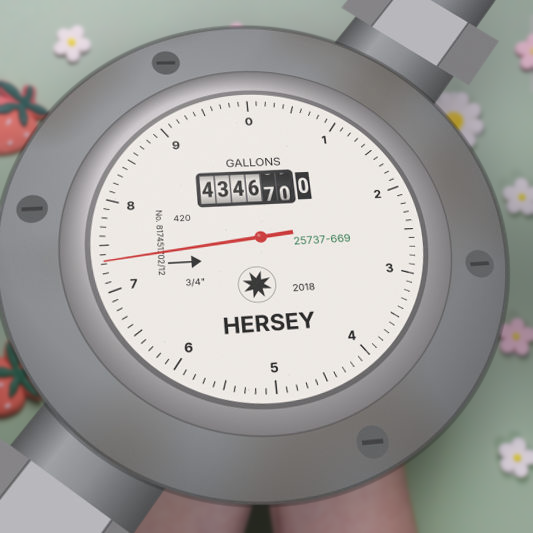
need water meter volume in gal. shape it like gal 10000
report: gal 4346697.3
